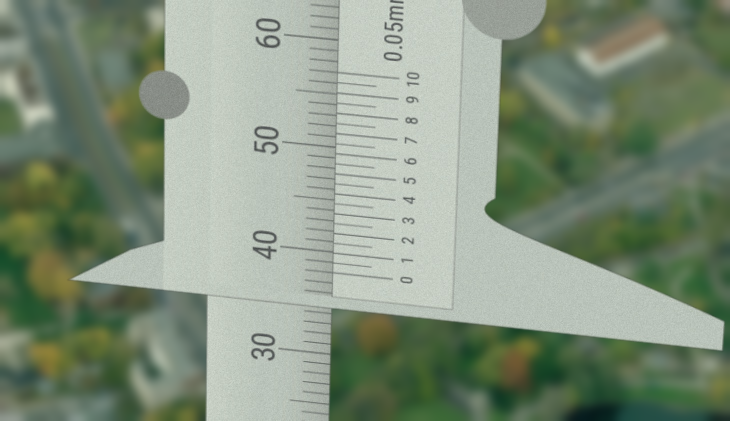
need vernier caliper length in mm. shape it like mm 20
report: mm 38.0
